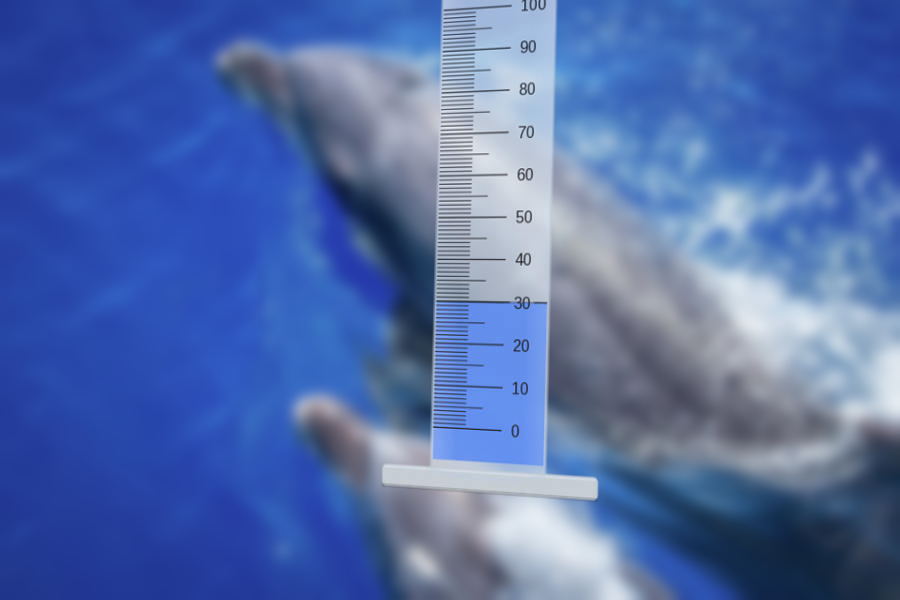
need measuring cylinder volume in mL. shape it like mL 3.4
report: mL 30
